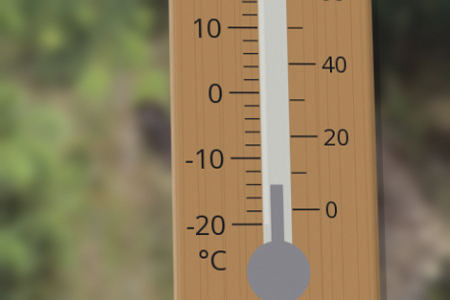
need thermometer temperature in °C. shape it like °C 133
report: °C -14
